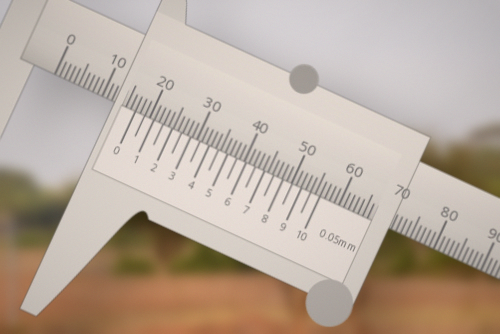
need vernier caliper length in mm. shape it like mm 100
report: mm 17.0
